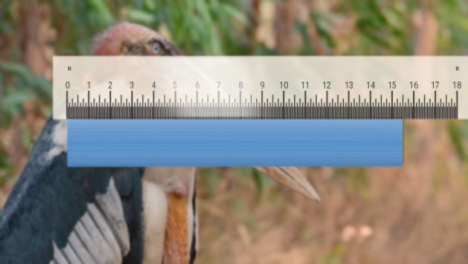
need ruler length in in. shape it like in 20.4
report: in 15.5
